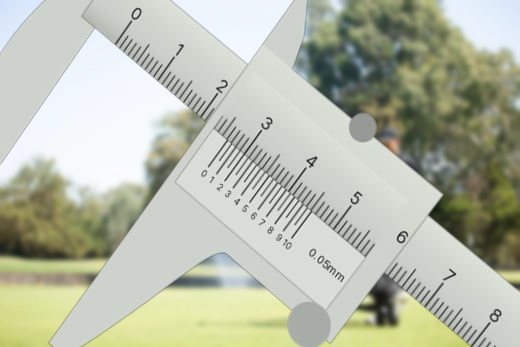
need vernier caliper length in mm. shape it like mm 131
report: mm 26.2
